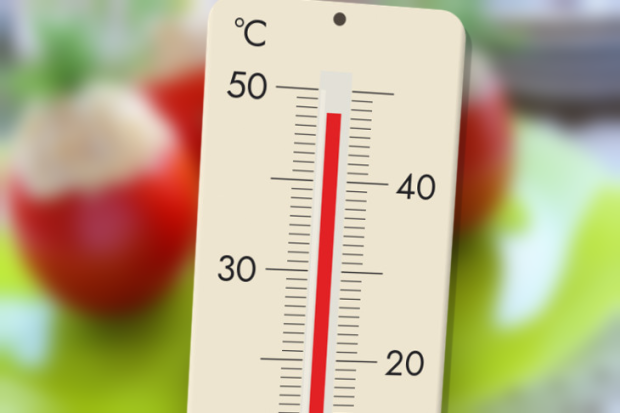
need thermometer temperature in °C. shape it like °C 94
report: °C 47.5
